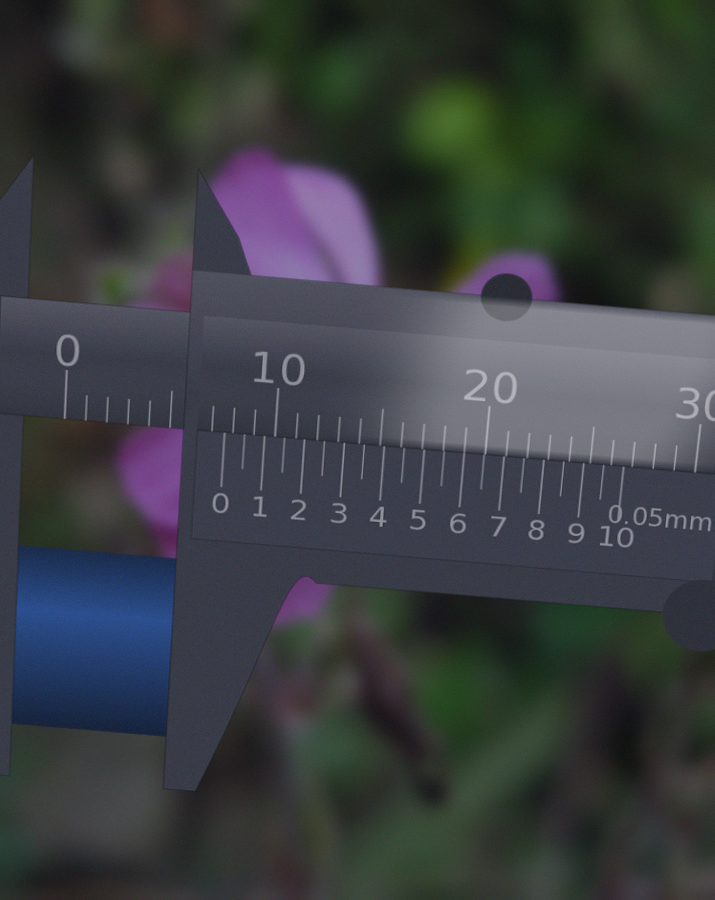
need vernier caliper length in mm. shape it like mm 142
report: mm 7.6
